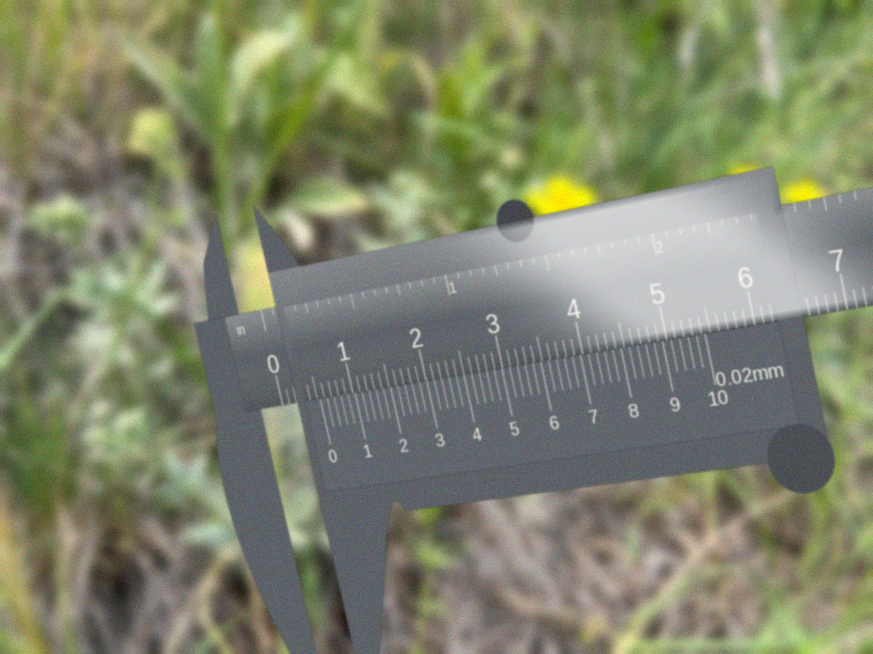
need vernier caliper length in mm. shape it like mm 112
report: mm 5.4
